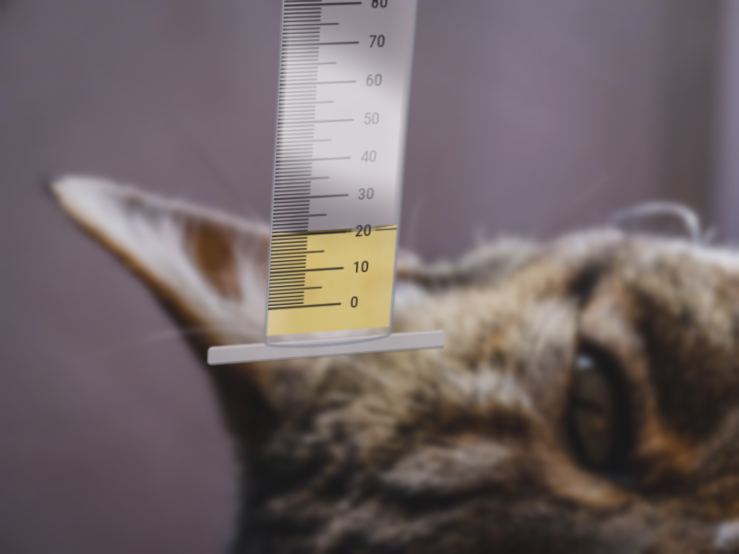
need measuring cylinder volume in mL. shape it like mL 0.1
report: mL 20
